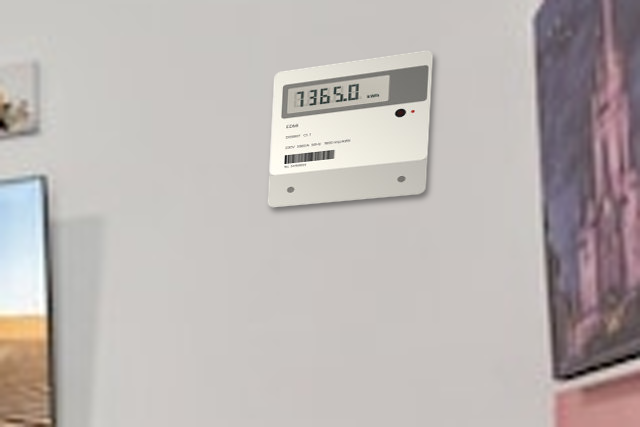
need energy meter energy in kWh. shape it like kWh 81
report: kWh 7365.0
